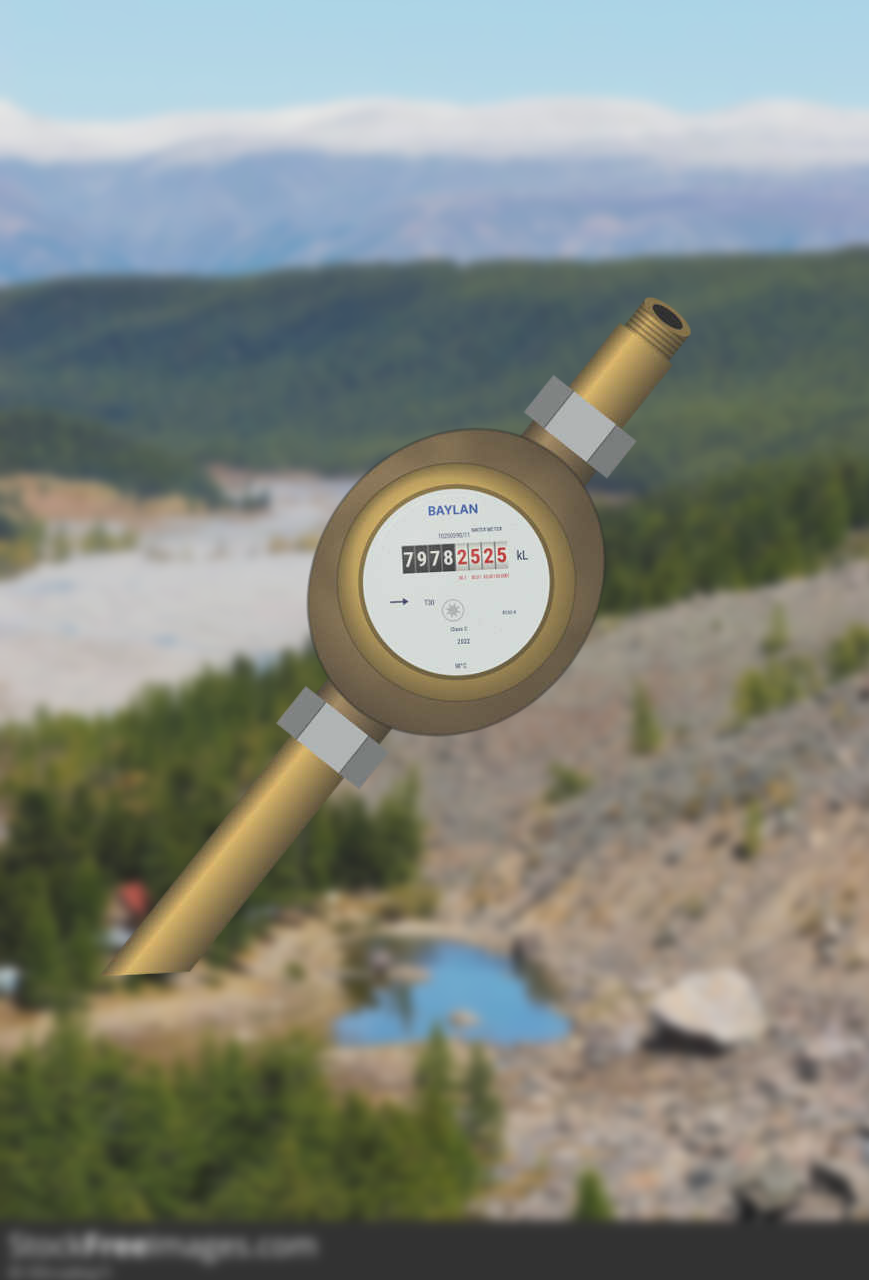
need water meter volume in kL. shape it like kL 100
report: kL 7978.2525
